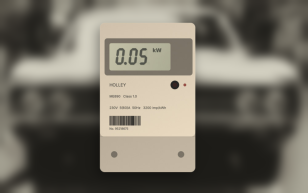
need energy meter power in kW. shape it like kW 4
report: kW 0.05
